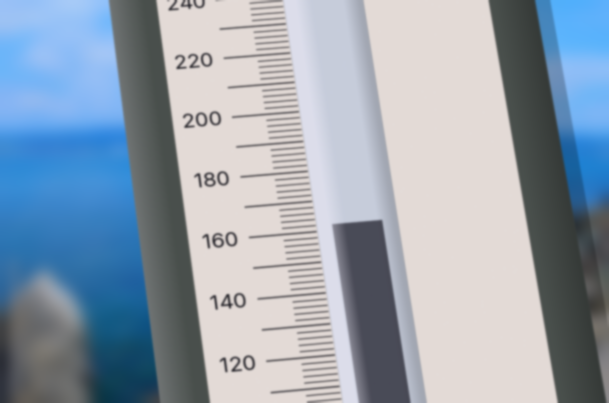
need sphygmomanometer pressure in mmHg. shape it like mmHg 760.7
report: mmHg 162
